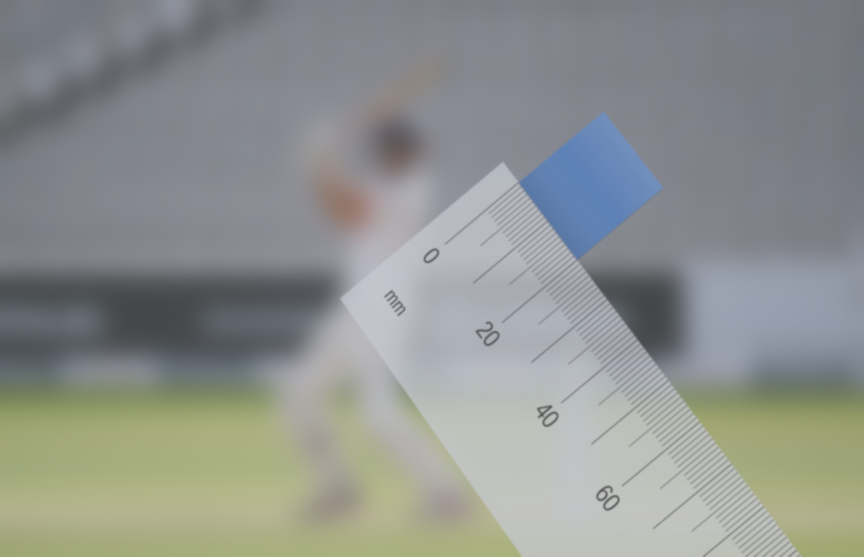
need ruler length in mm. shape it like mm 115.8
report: mm 20
